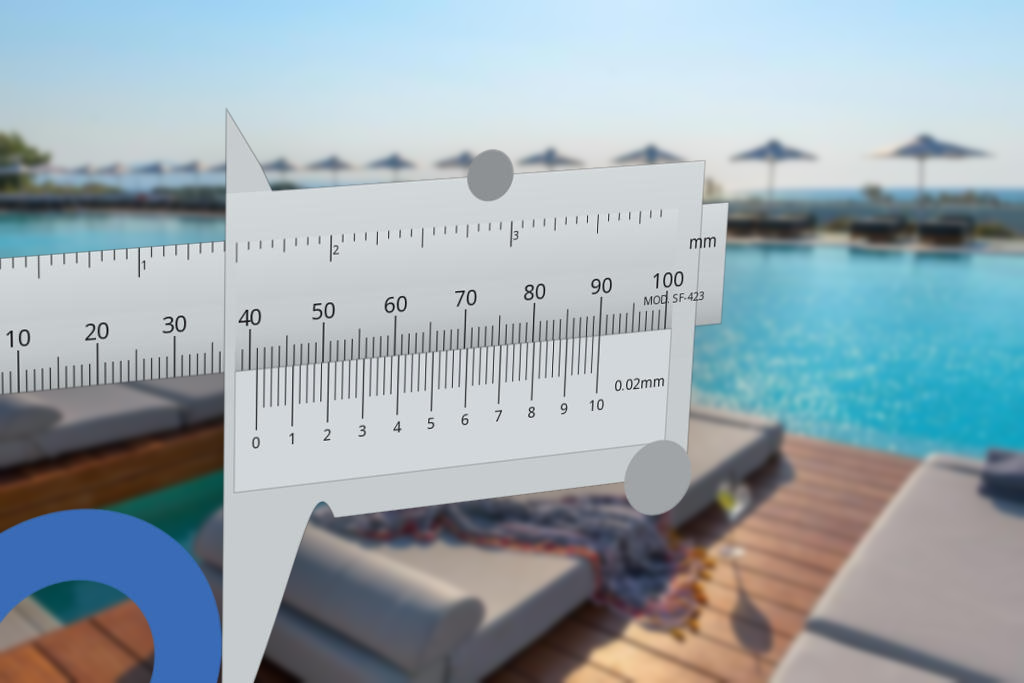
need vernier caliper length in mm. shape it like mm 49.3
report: mm 41.0
